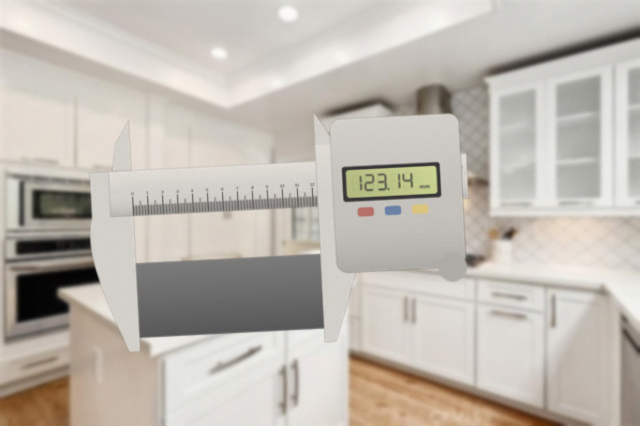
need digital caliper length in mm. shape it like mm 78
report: mm 123.14
